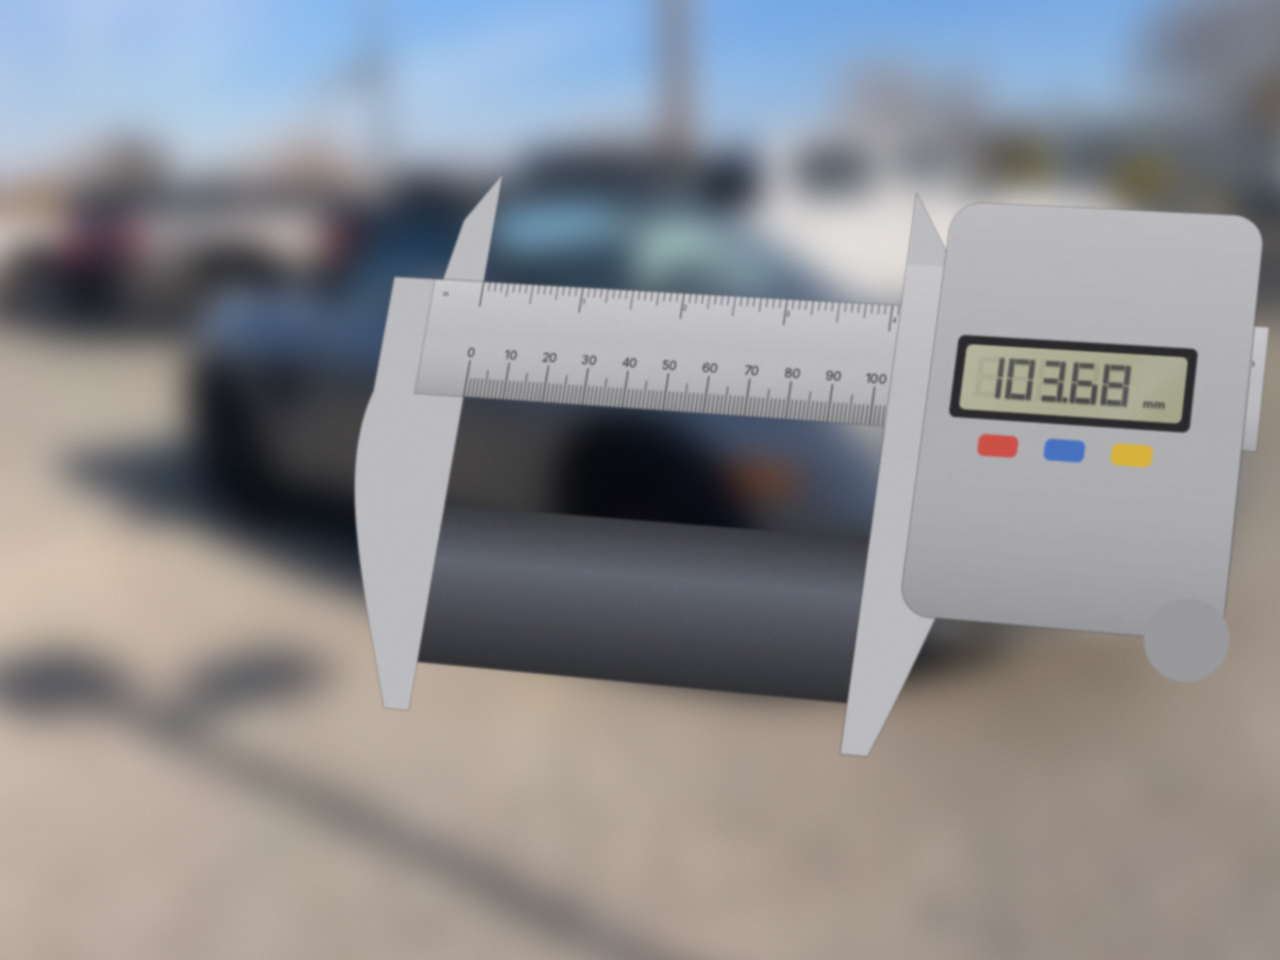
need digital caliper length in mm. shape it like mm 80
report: mm 103.68
